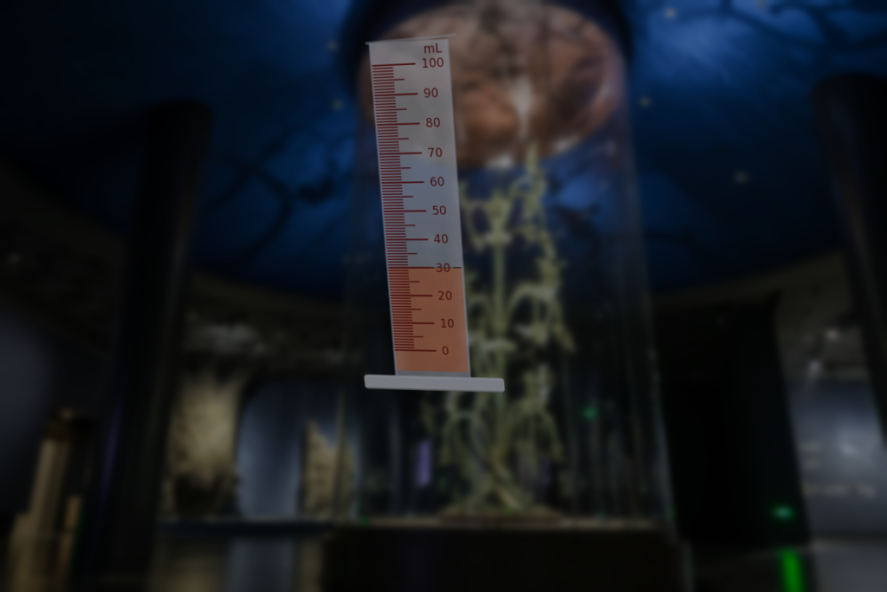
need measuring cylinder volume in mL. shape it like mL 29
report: mL 30
